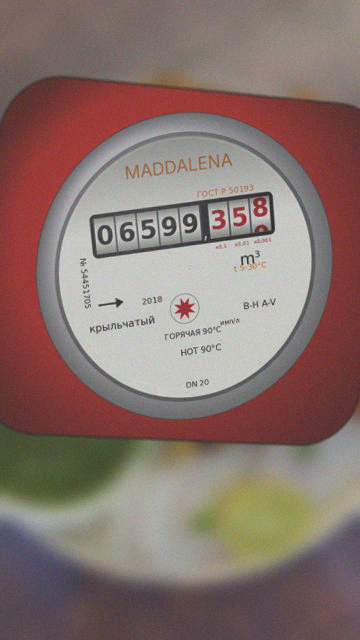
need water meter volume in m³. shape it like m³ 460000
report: m³ 6599.358
